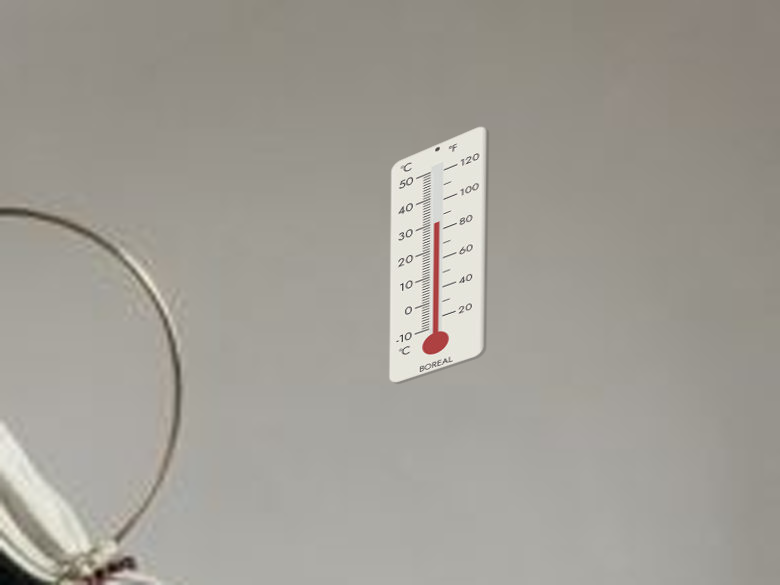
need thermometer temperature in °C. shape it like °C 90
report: °C 30
